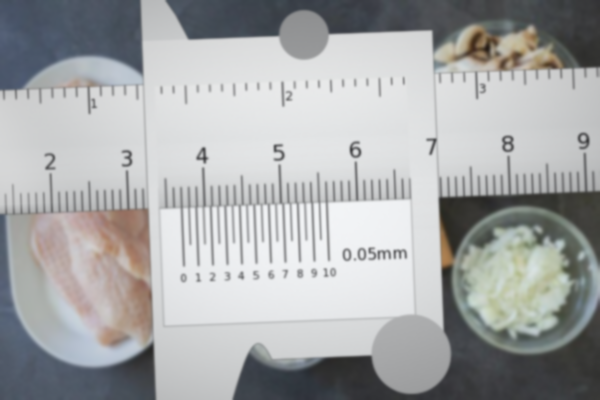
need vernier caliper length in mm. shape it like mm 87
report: mm 37.0
